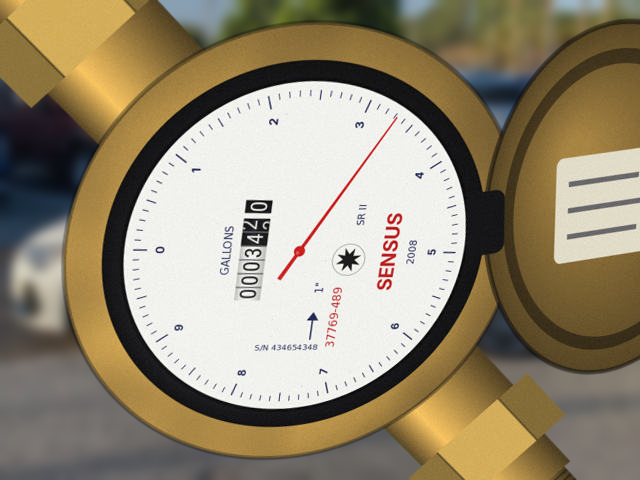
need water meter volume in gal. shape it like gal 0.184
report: gal 3423.3
